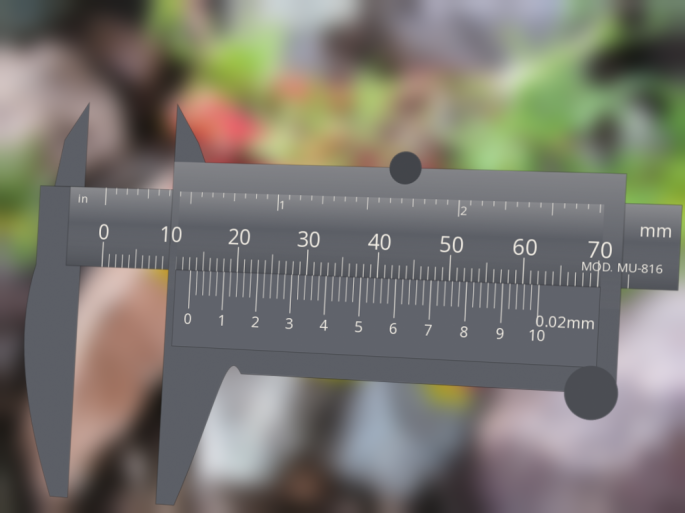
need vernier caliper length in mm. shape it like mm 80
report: mm 13.2
